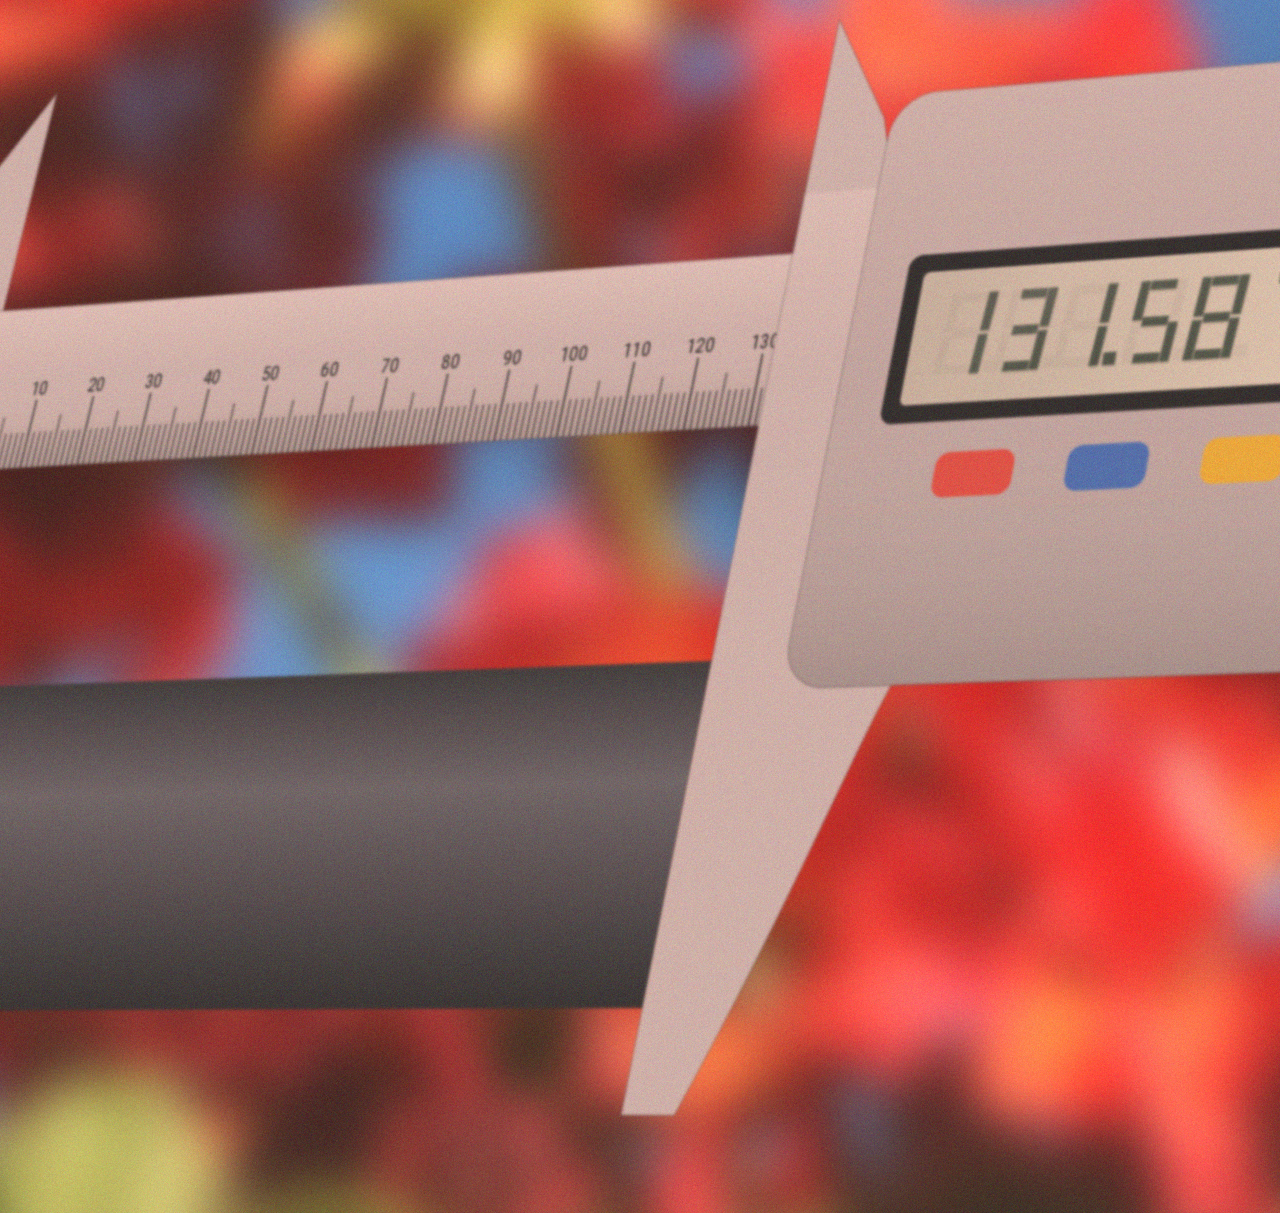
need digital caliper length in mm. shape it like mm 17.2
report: mm 131.58
